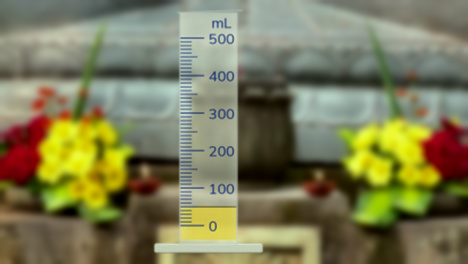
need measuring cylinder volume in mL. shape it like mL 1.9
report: mL 50
